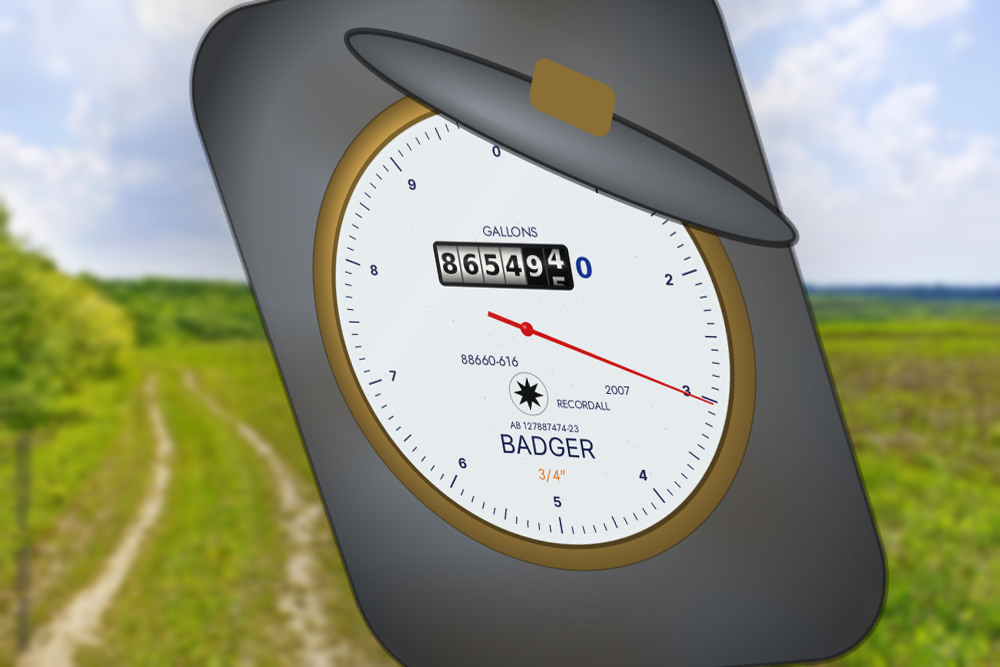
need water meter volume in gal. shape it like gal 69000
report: gal 8654943.0
